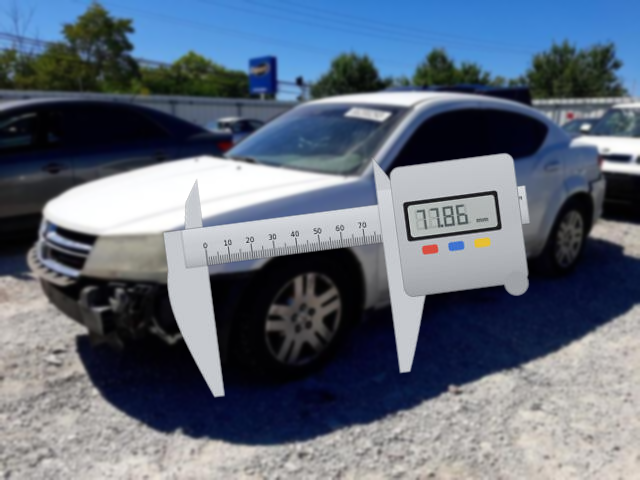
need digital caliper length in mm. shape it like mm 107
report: mm 77.86
